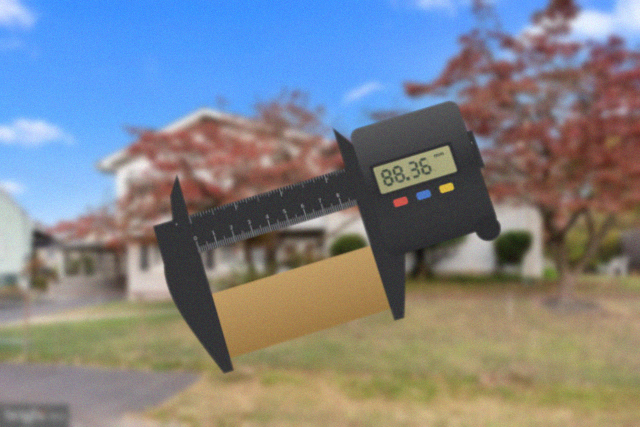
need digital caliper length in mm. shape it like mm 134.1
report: mm 88.36
